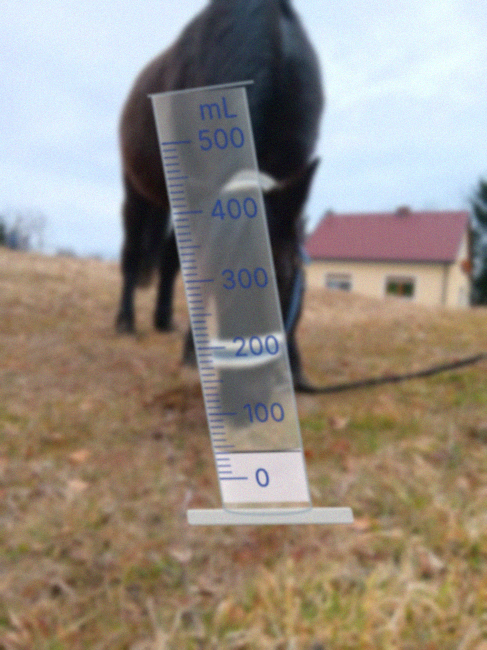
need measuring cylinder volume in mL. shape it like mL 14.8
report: mL 40
